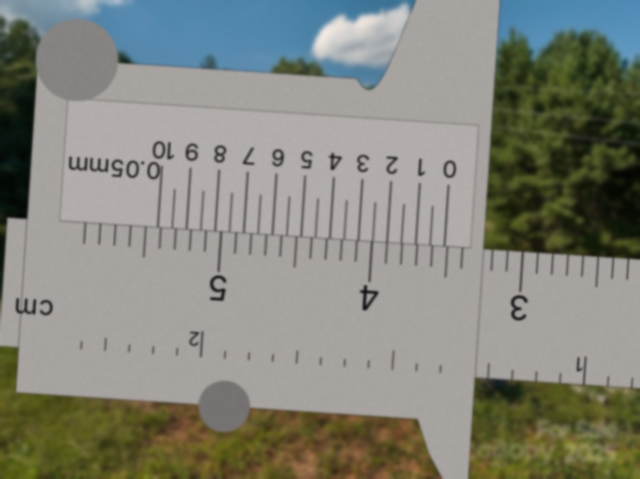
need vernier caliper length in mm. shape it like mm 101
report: mm 35.2
